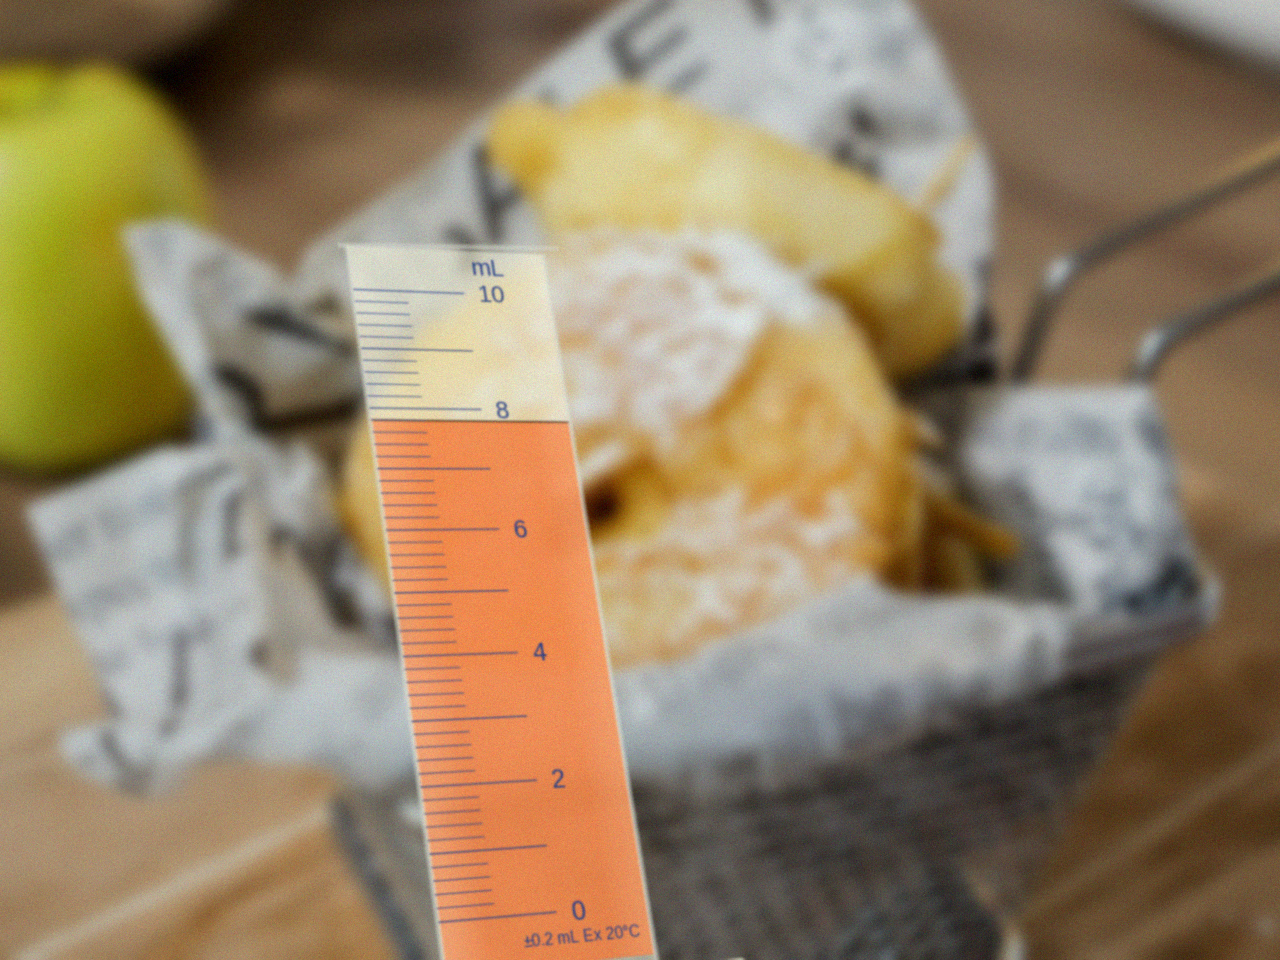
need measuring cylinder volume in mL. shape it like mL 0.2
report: mL 7.8
